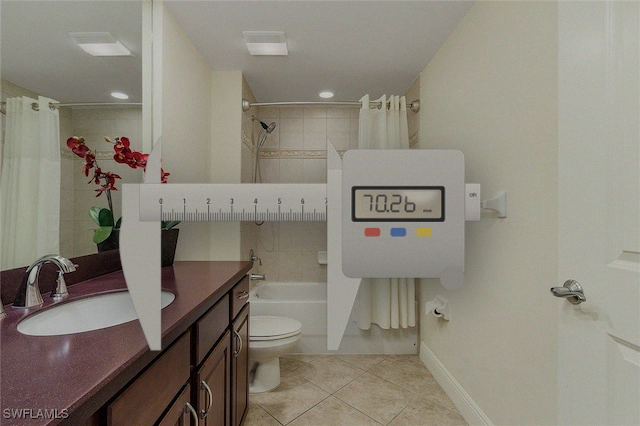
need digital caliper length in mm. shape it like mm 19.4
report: mm 70.26
